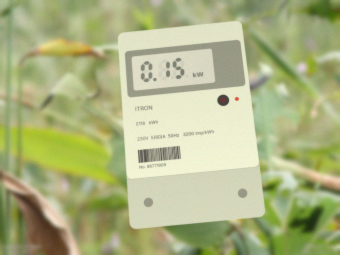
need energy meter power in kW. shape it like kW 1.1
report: kW 0.15
